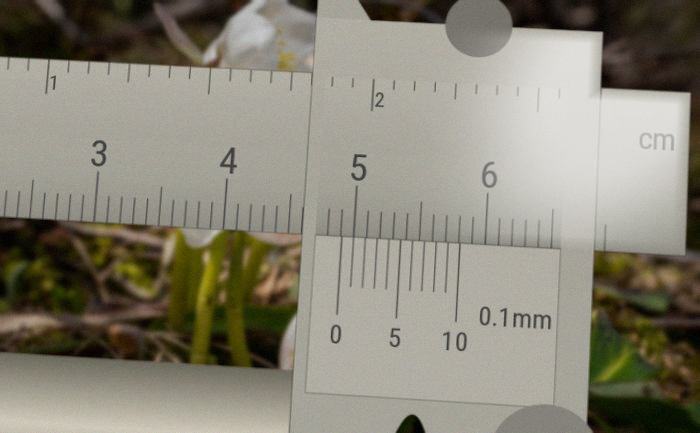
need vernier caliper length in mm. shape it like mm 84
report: mm 49.1
